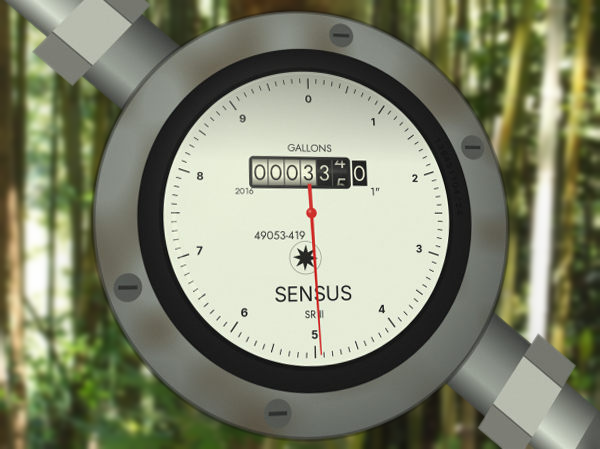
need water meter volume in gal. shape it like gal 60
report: gal 3344.9
